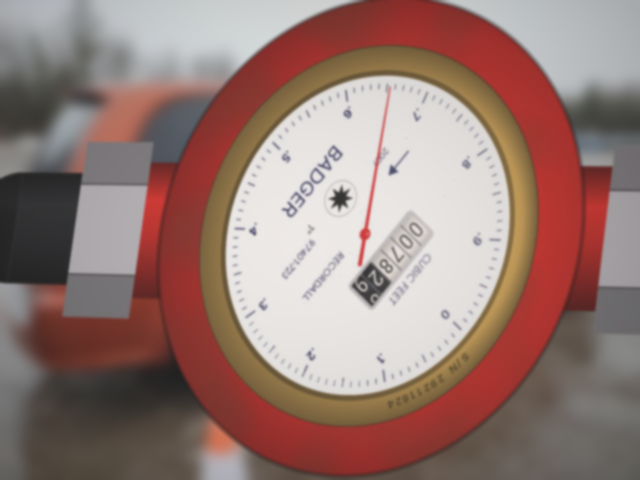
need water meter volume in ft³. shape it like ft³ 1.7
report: ft³ 7828.65
